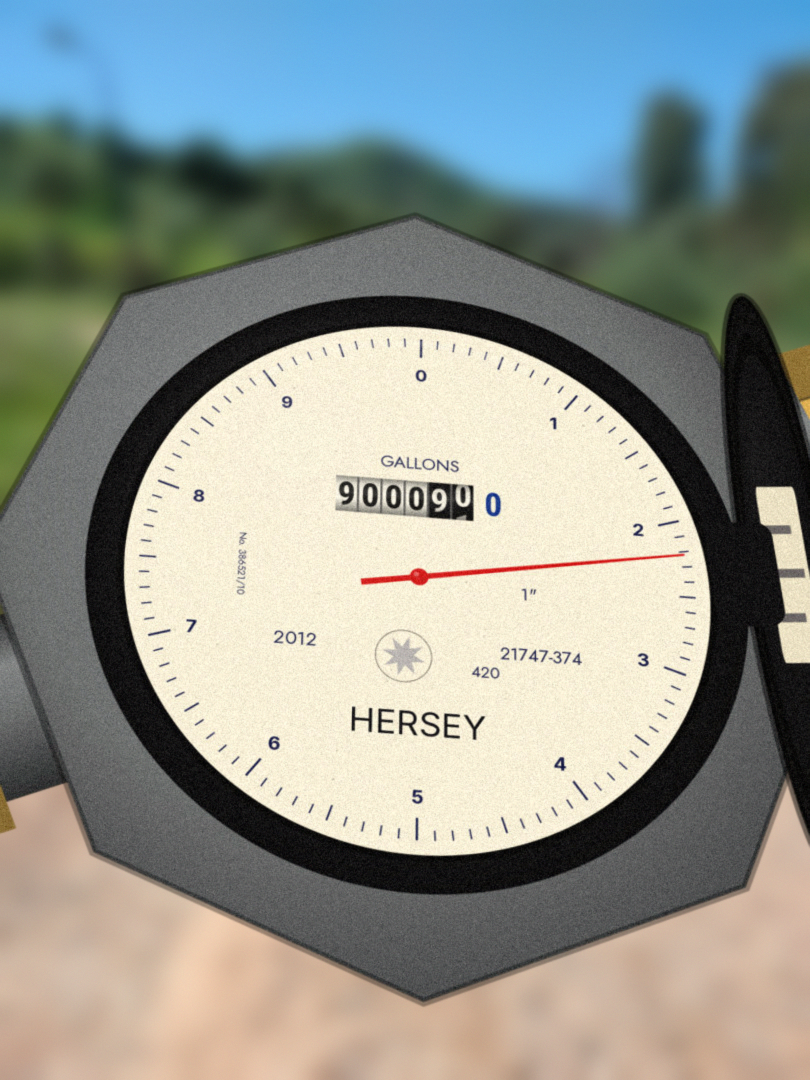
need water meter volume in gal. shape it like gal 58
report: gal 9000902.2
